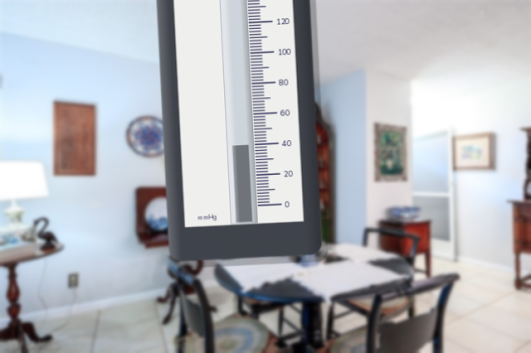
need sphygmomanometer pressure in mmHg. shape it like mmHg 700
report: mmHg 40
